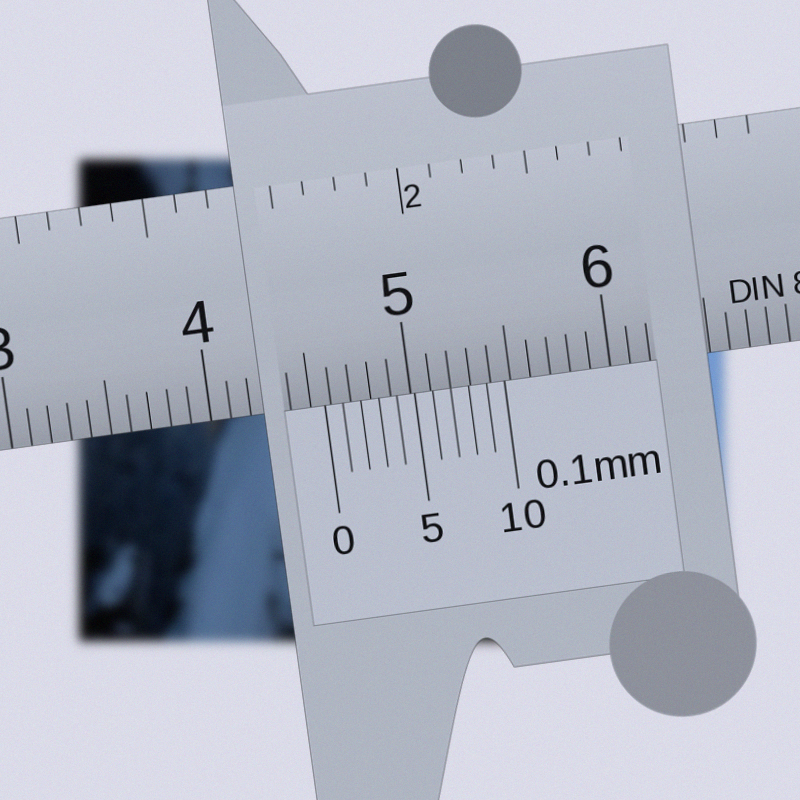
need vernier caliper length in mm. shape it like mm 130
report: mm 45.7
